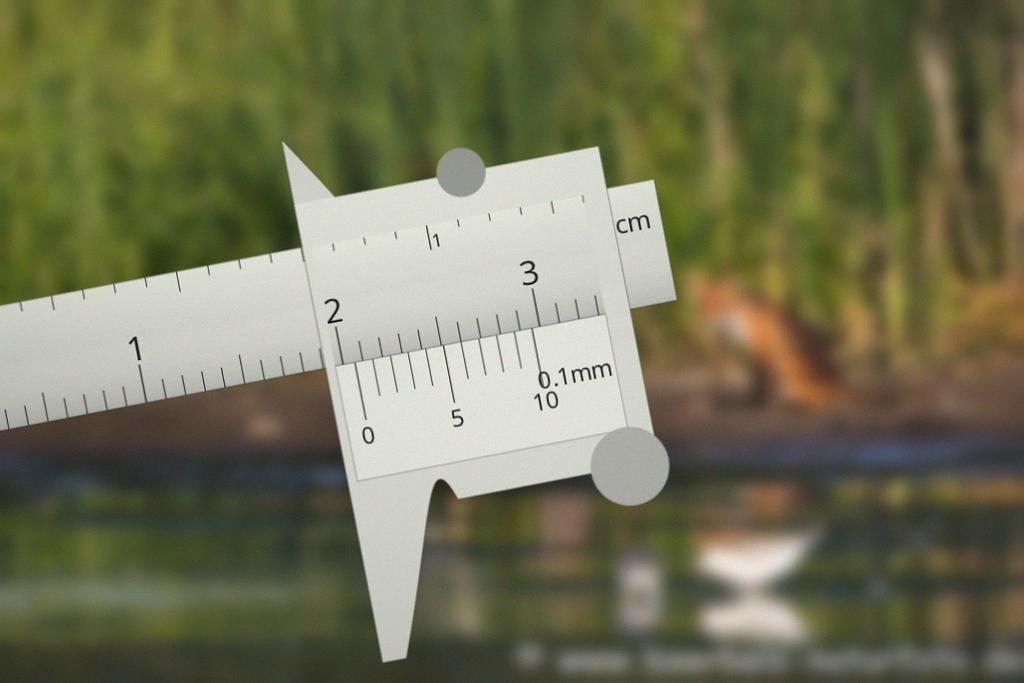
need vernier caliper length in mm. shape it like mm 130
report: mm 20.6
